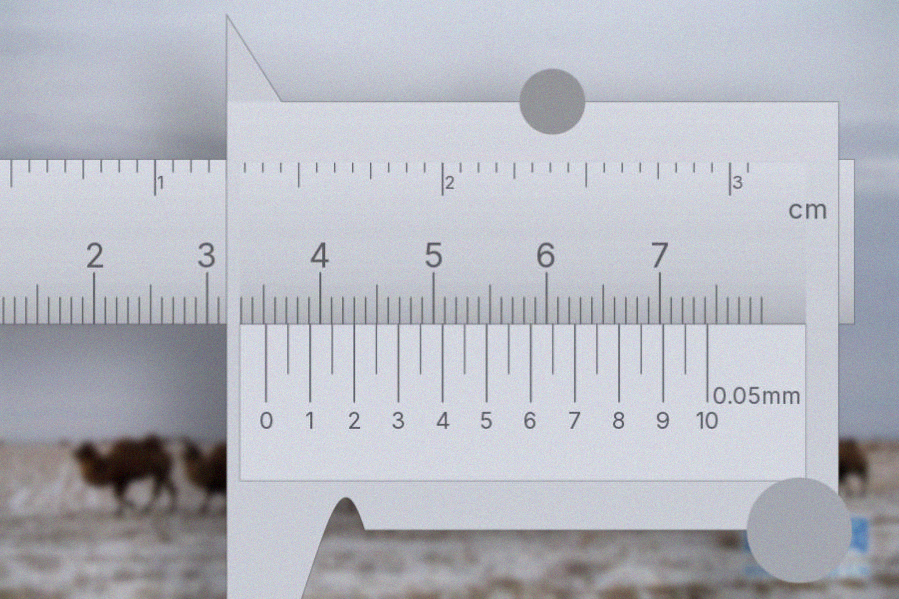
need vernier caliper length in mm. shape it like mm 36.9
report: mm 35.2
